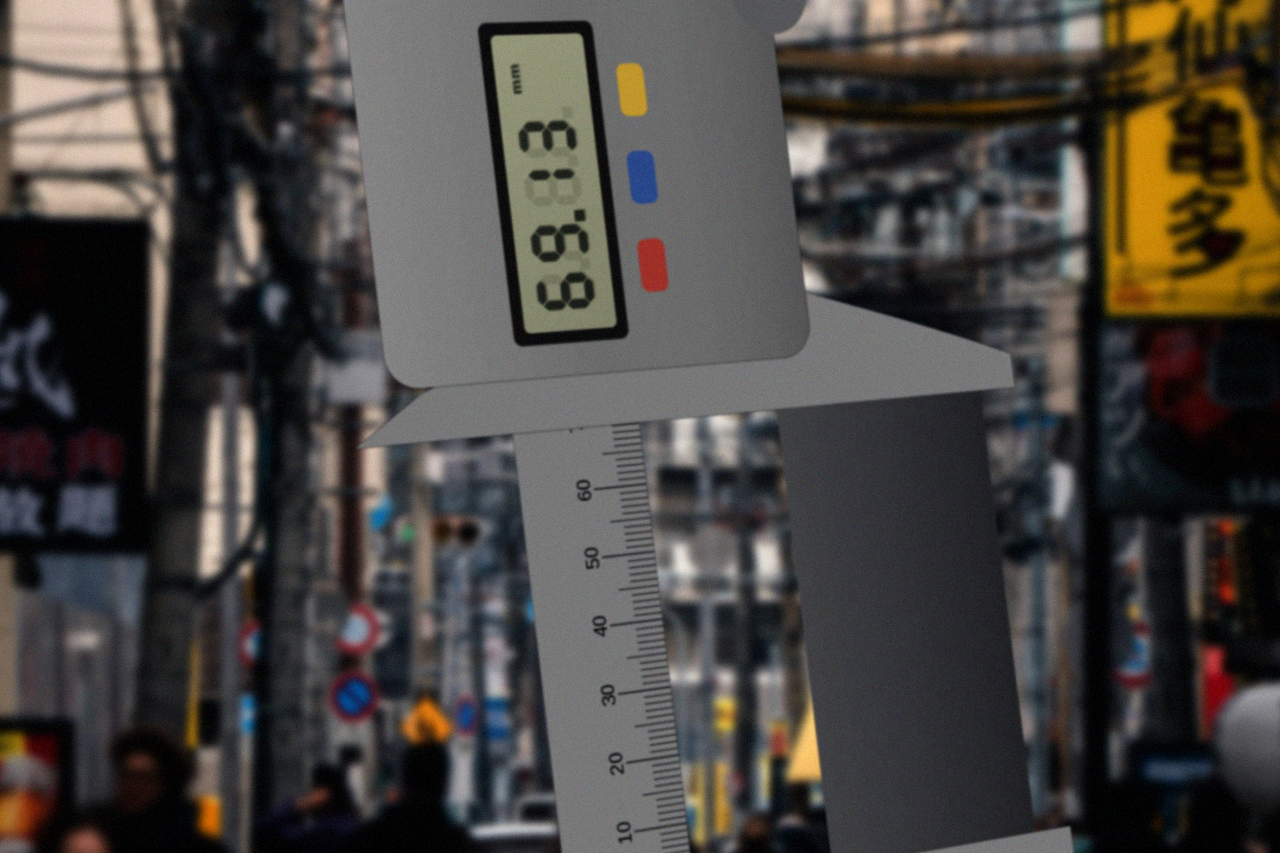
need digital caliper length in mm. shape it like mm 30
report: mm 69.13
